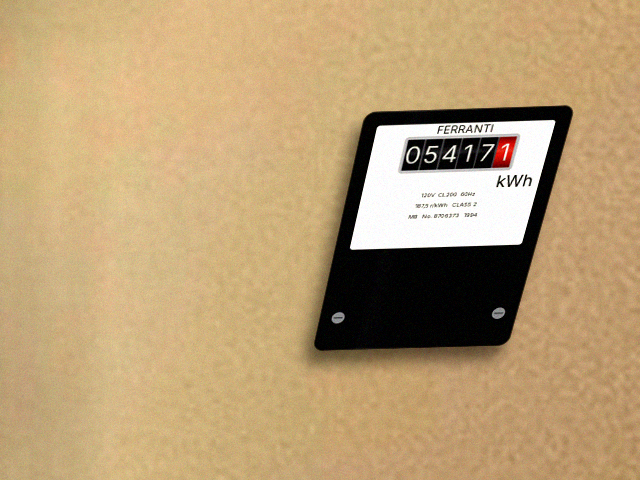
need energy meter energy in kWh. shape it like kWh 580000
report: kWh 5417.1
